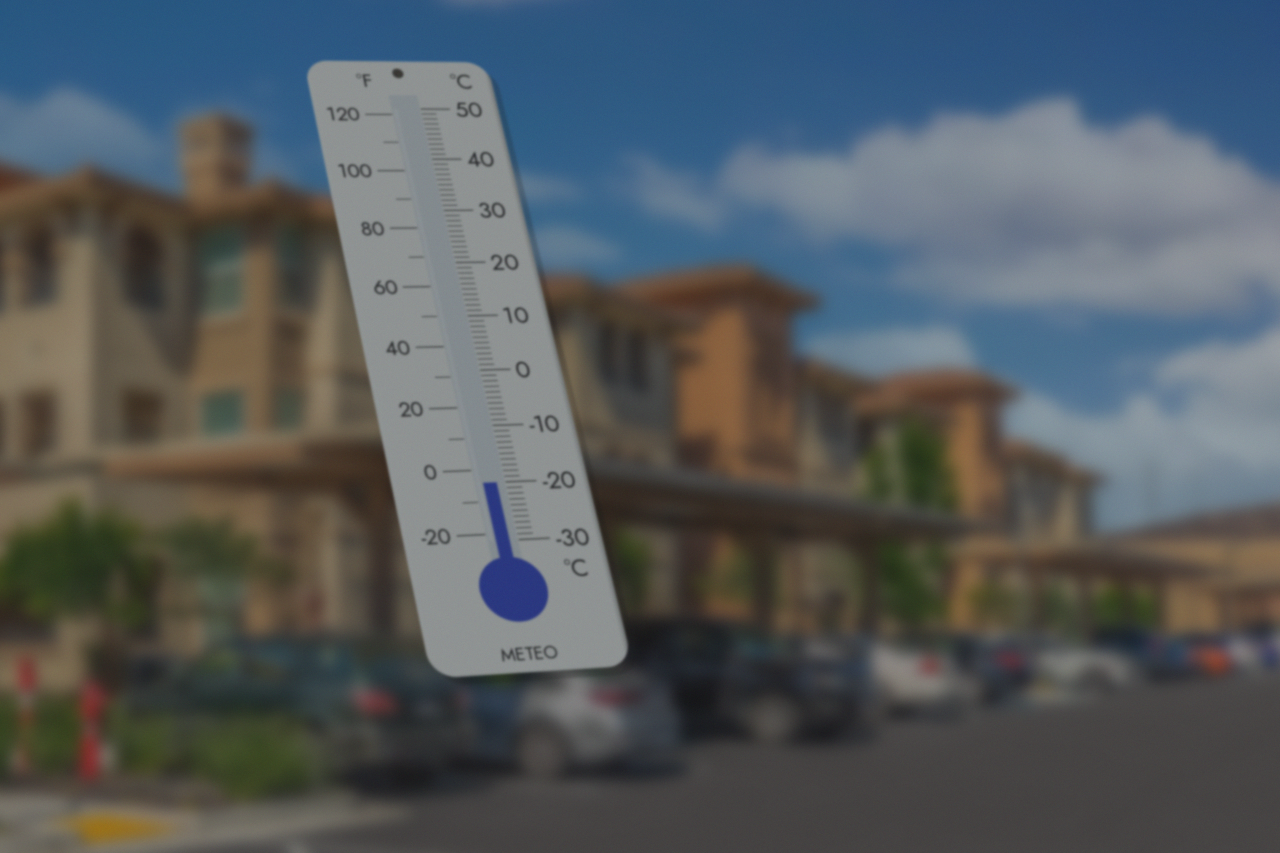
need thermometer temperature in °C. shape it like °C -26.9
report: °C -20
